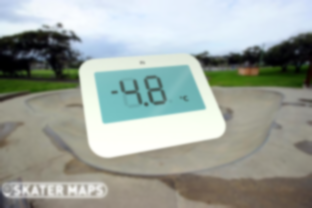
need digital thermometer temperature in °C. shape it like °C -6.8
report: °C -4.8
